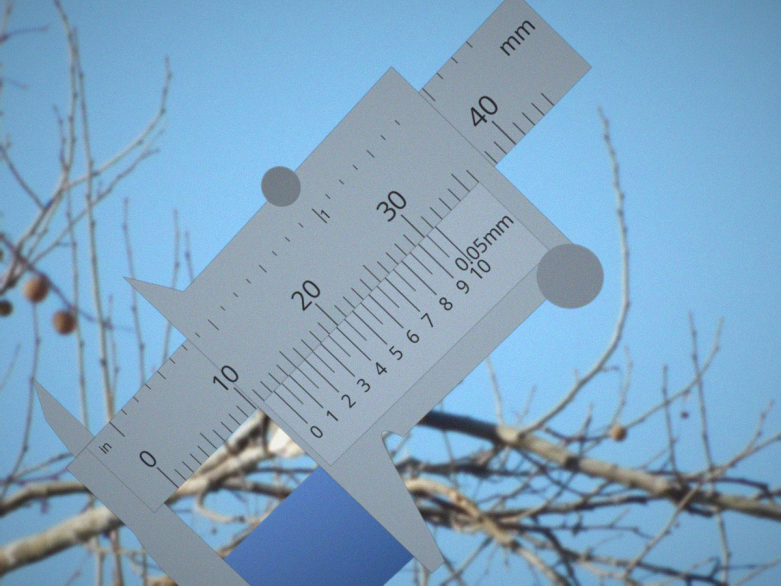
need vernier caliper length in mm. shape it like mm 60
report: mm 12.2
